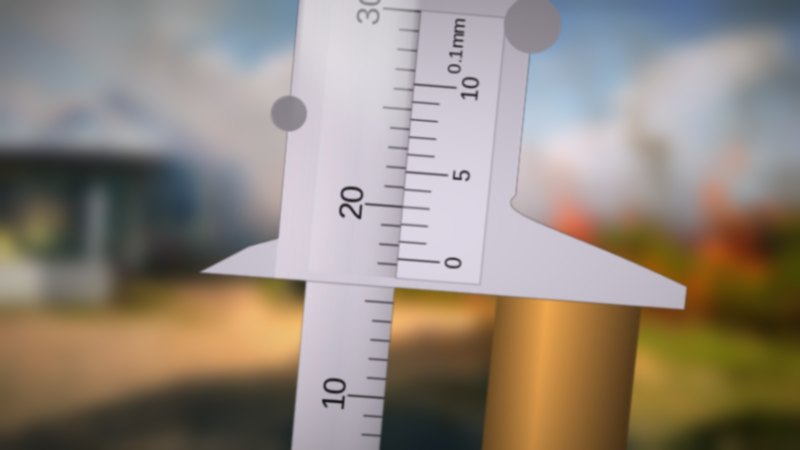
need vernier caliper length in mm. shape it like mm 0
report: mm 17.3
